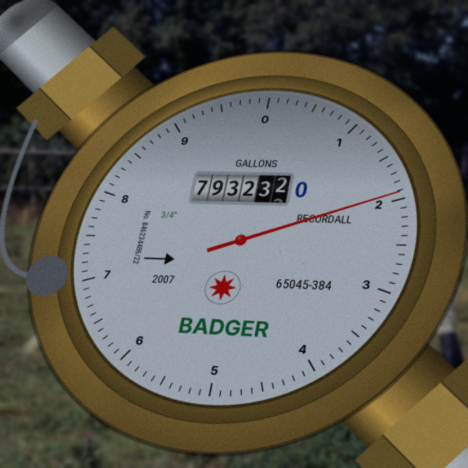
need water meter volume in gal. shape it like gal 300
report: gal 7932321.9
